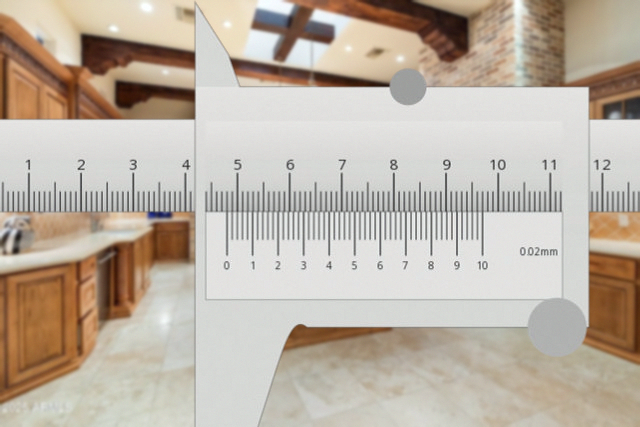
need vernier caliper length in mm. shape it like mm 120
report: mm 48.0
